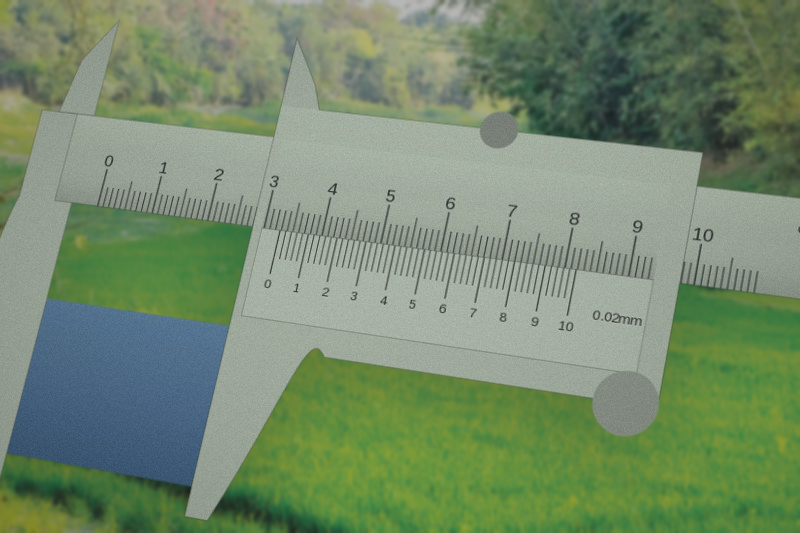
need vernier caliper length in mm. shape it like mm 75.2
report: mm 32.8
